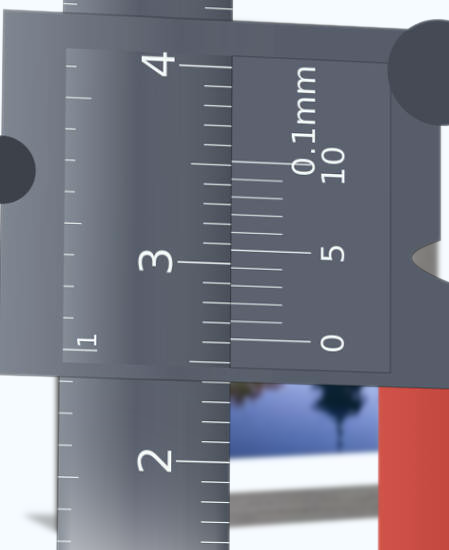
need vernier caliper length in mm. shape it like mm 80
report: mm 26.2
